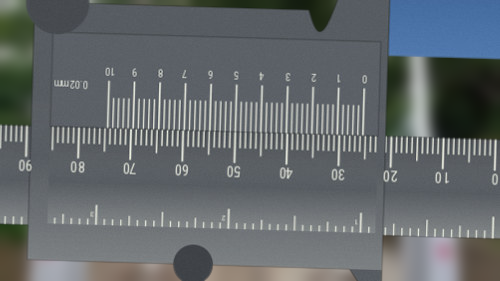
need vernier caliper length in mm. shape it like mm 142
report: mm 25.5
